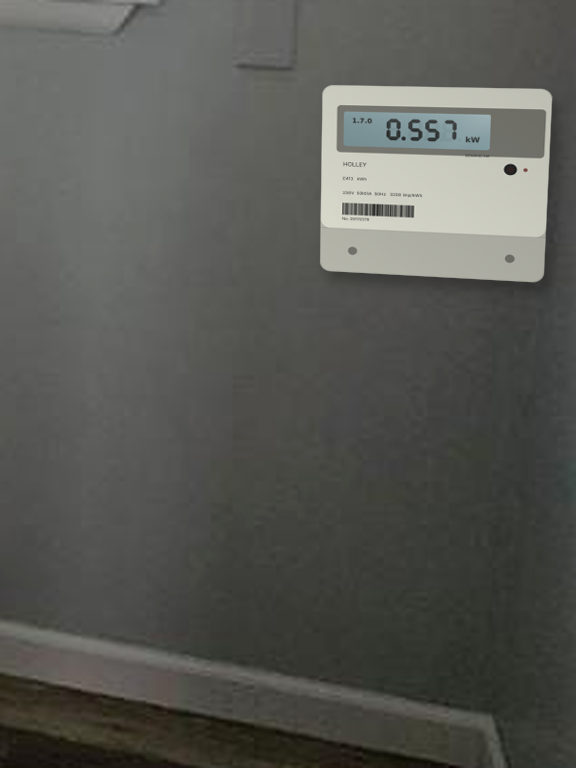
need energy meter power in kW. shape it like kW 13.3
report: kW 0.557
